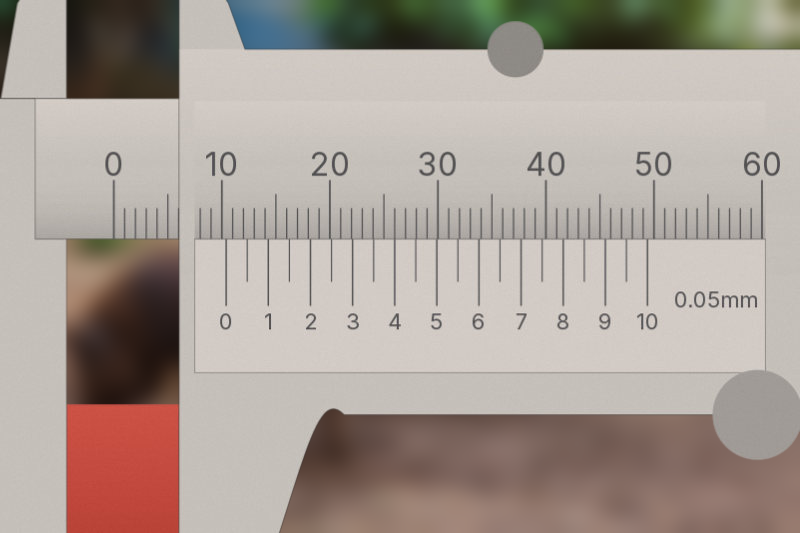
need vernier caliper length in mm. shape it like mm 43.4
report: mm 10.4
